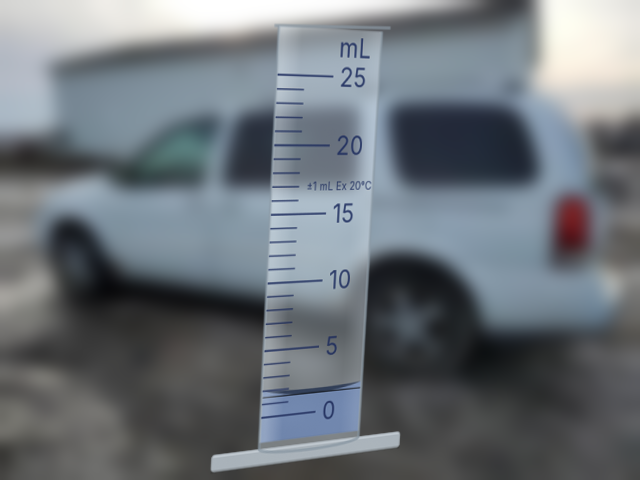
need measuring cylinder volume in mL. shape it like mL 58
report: mL 1.5
